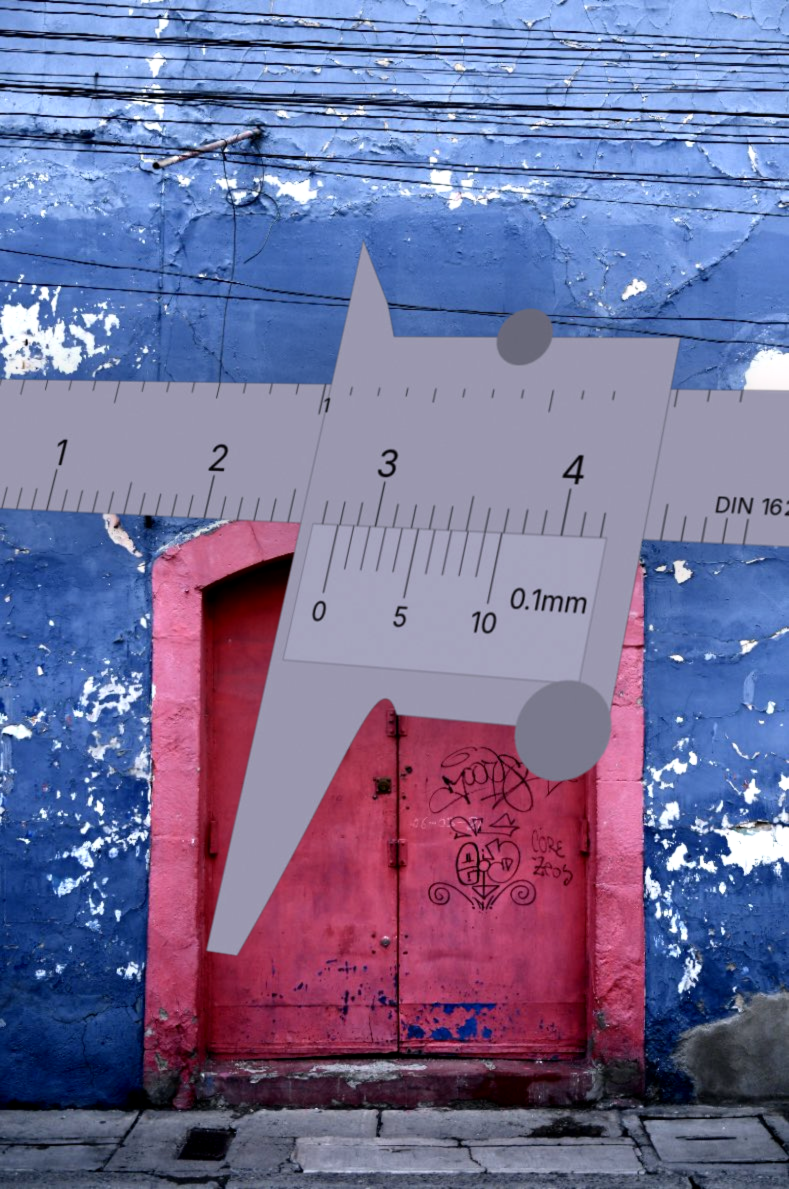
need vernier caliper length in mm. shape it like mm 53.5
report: mm 27.9
